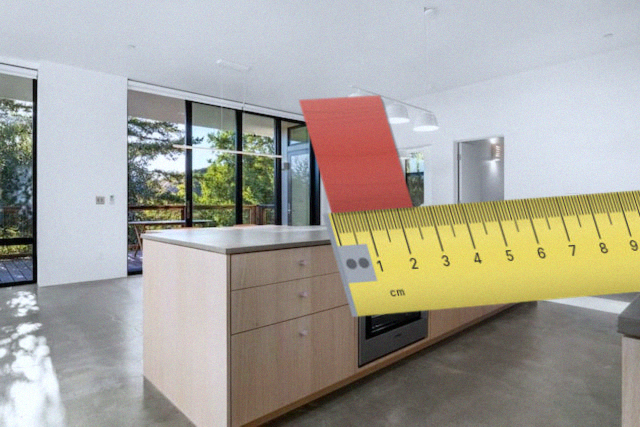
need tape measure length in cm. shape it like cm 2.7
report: cm 2.5
